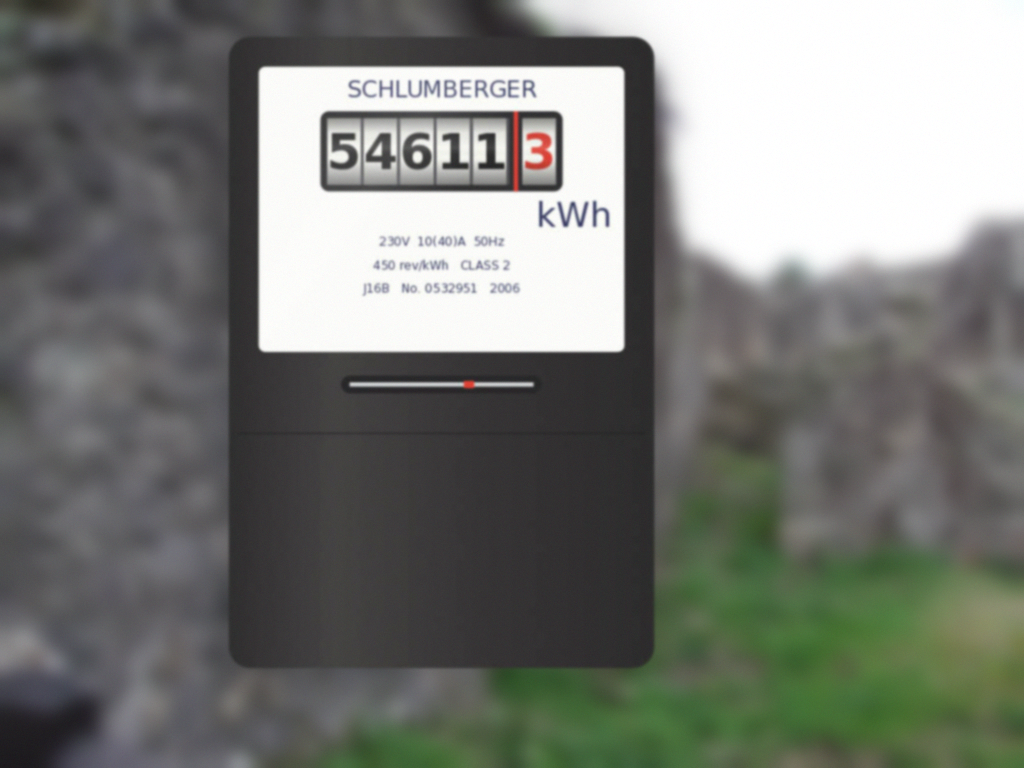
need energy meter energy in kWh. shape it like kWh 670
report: kWh 54611.3
